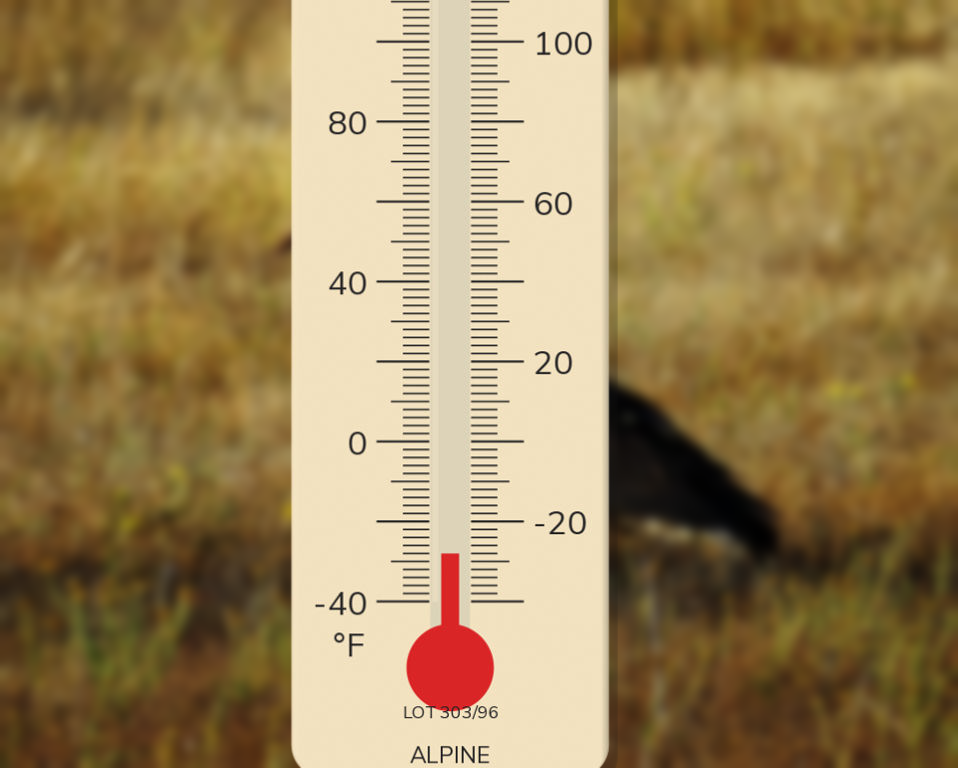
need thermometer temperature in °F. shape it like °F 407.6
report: °F -28
